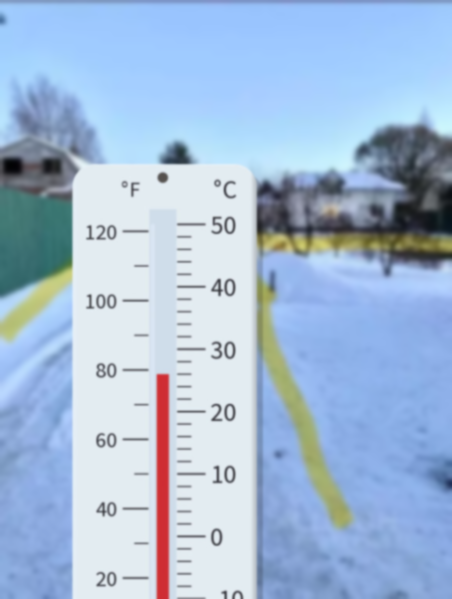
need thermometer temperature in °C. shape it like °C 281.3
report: °C 26
